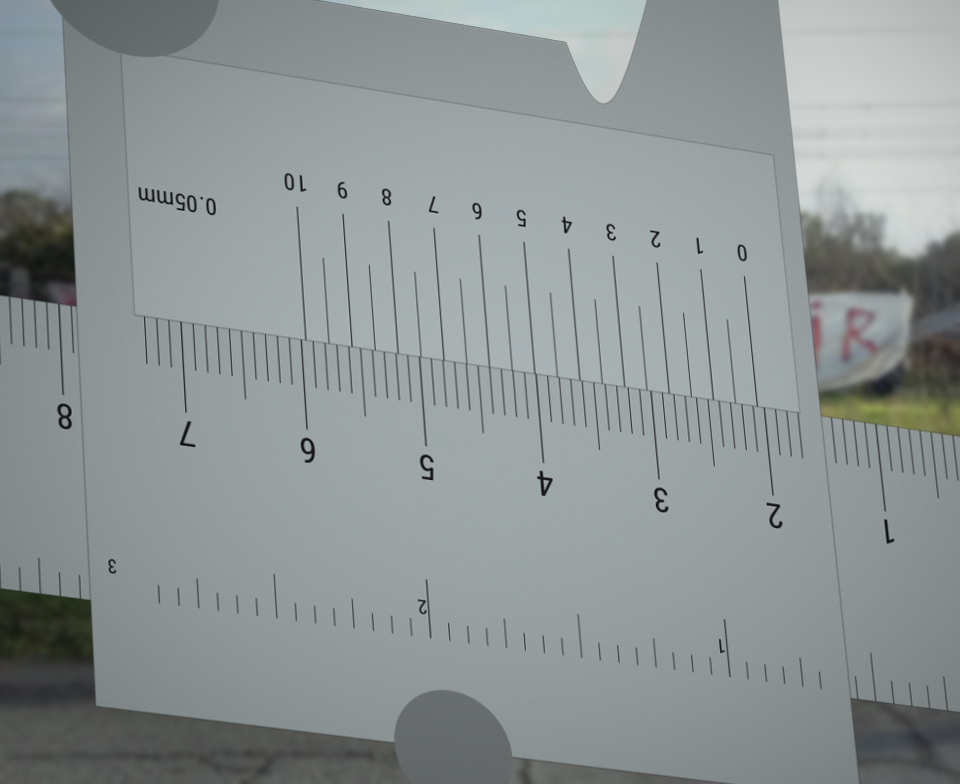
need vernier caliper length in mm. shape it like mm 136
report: mm 20.6
